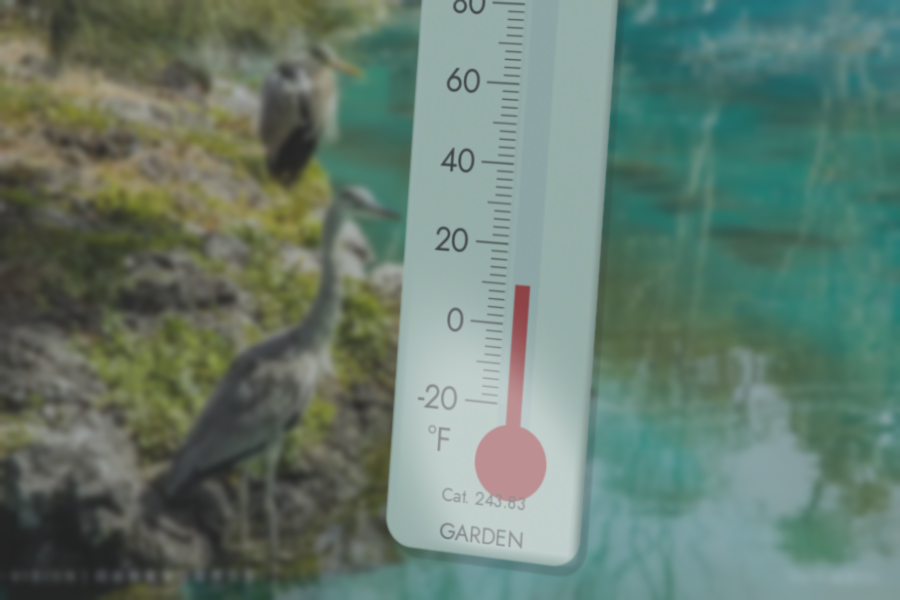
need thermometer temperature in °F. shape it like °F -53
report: °F 10
